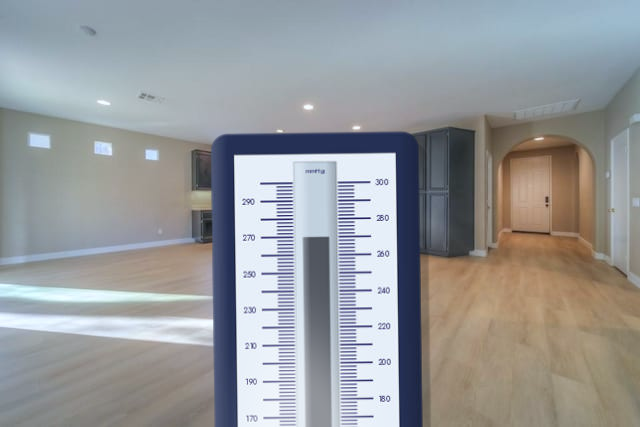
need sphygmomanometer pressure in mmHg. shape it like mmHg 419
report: mmHg 270
